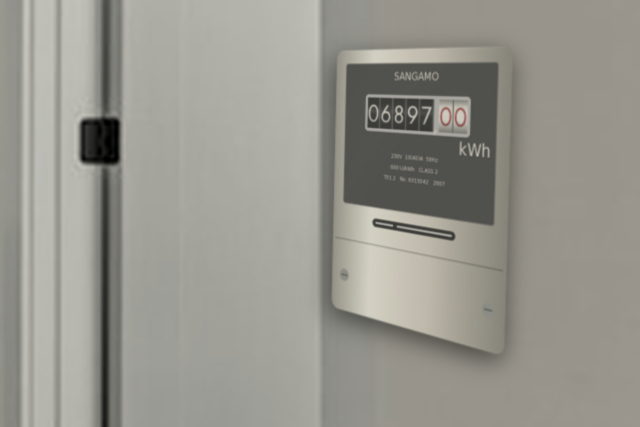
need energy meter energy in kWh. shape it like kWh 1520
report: kWh 6897.00
